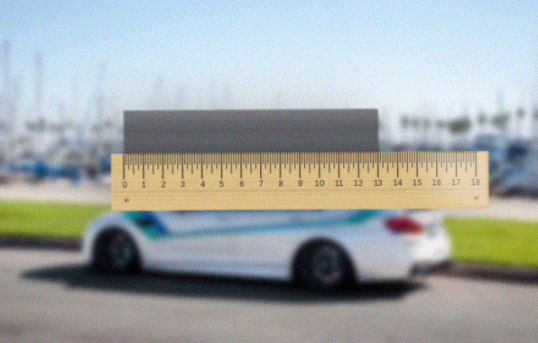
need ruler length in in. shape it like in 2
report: in 13
